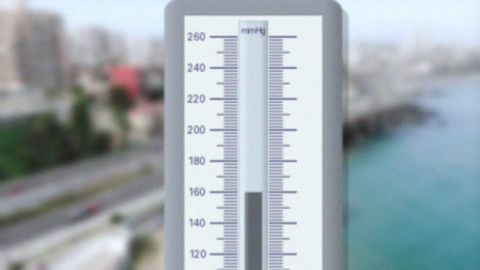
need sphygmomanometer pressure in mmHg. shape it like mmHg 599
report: mmHg 160
